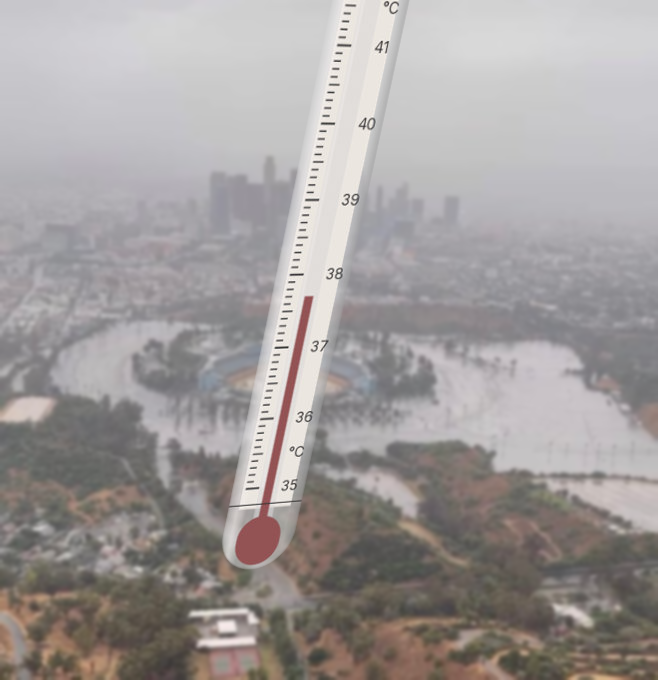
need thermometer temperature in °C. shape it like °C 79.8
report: °C 37.7
